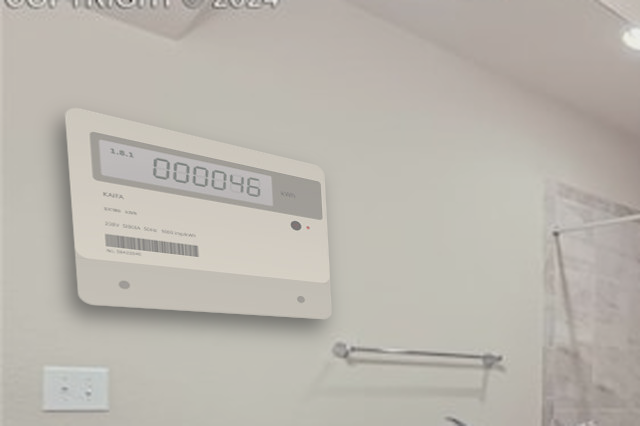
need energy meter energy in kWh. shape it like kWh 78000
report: kWh 46
